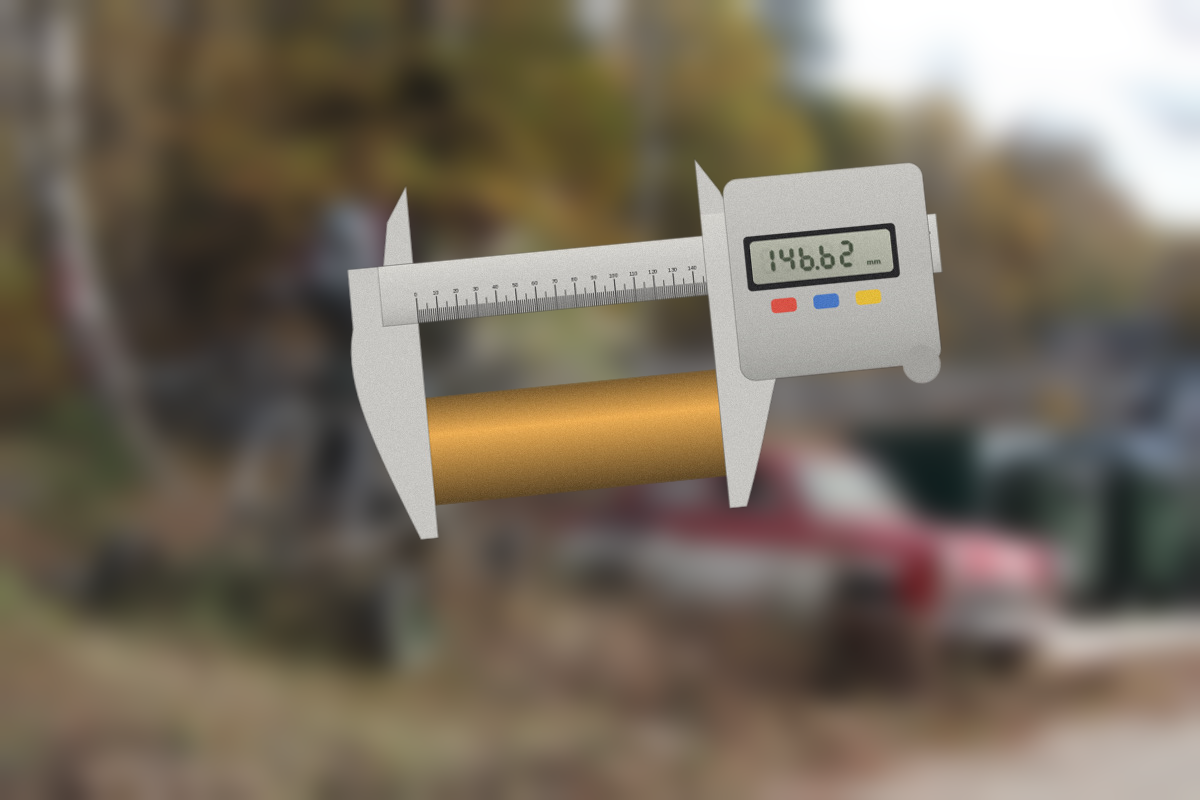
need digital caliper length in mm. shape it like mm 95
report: mm 146.62
